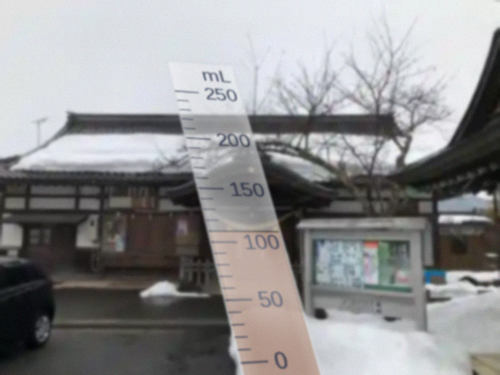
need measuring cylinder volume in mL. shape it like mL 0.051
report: mL 110
